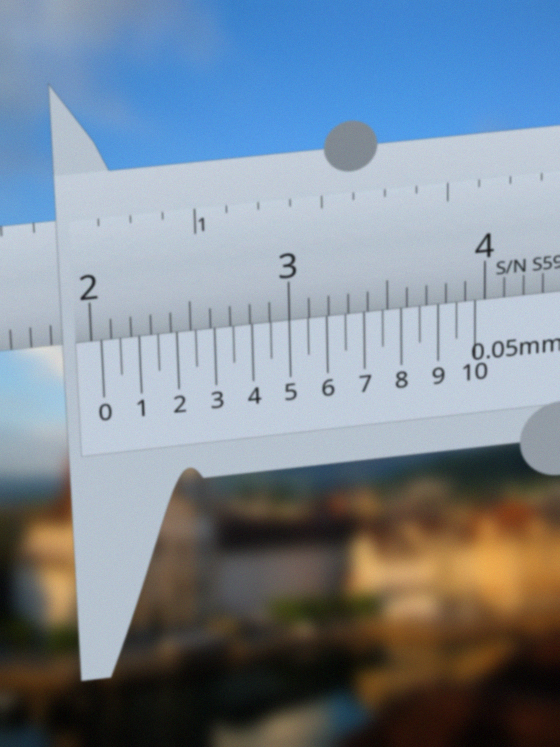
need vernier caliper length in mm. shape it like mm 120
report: mm 20.5
